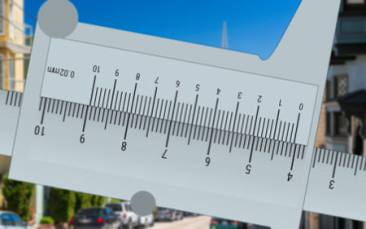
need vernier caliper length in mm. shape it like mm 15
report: mm 40.5
